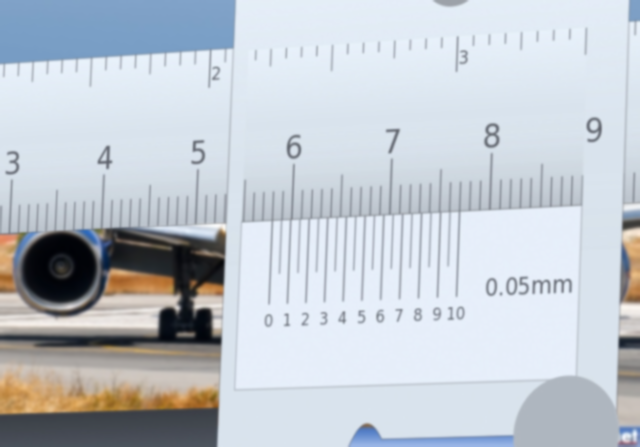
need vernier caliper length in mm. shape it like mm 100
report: mm 58.0
